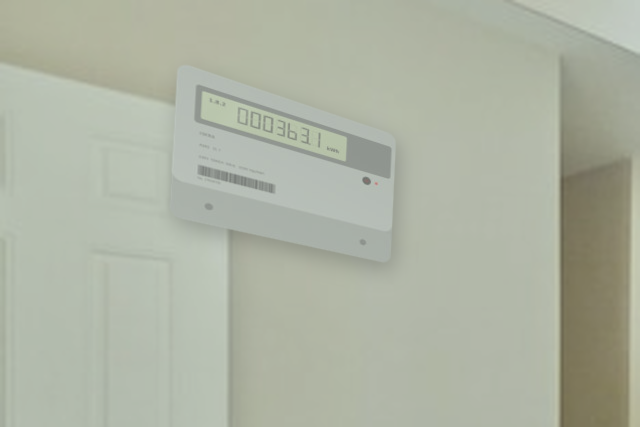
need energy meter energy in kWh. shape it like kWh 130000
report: kWh 363.1
